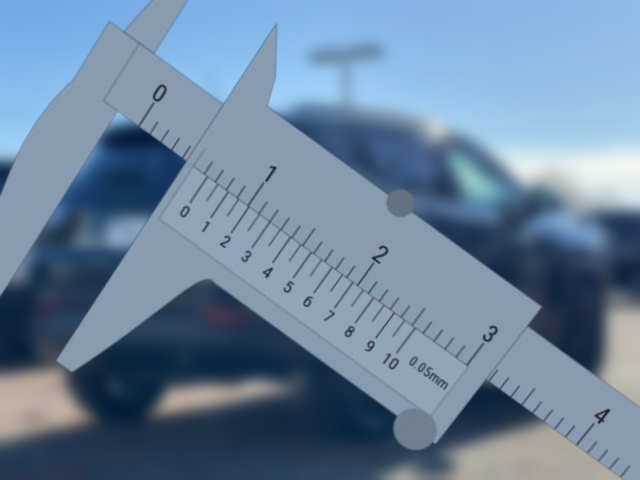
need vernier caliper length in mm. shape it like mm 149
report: mm 6.3
